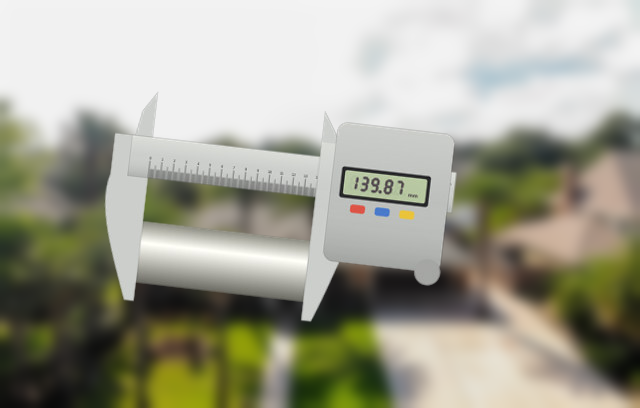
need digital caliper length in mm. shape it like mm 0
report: mm 139.87
